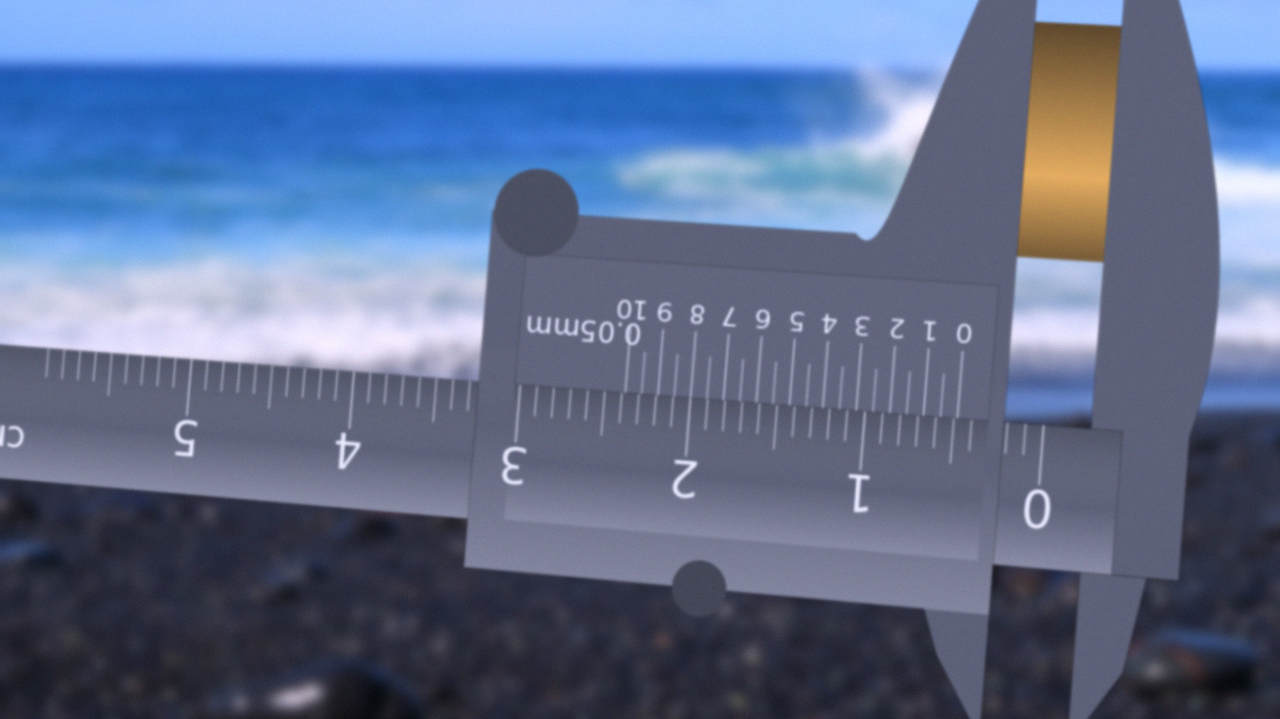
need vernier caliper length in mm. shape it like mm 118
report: mm 4.8
